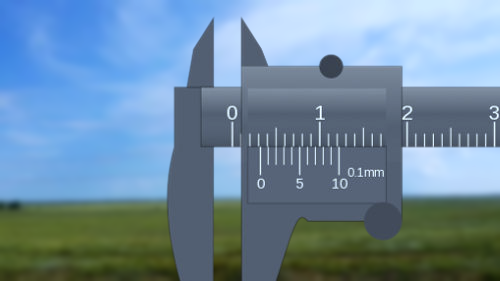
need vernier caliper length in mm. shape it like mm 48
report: mm 3.2
